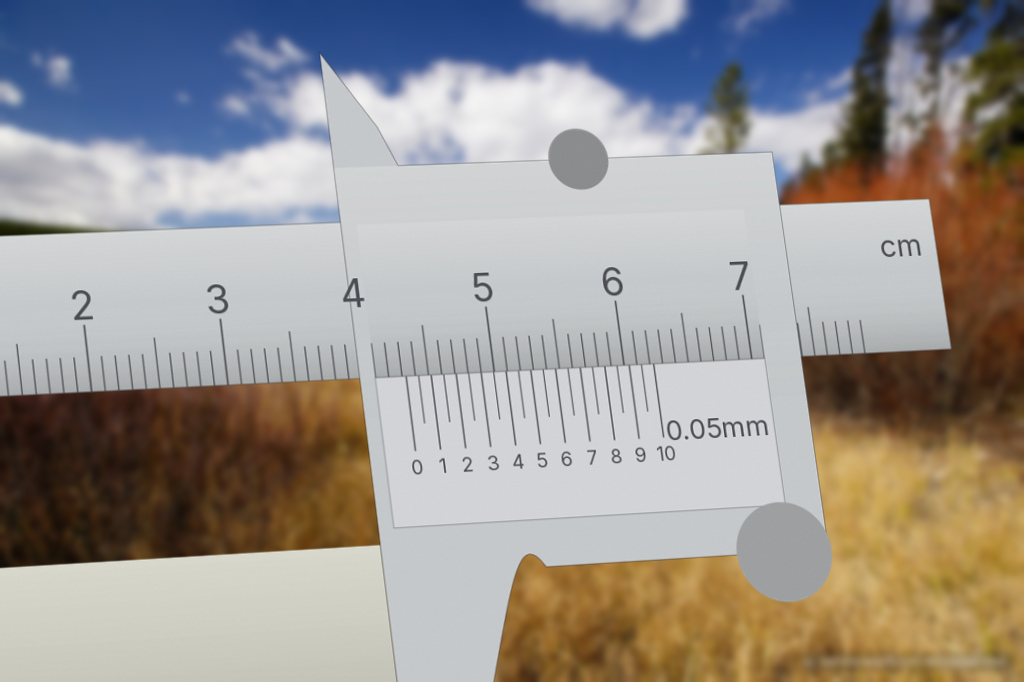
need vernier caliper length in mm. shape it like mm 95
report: mm 43.3
